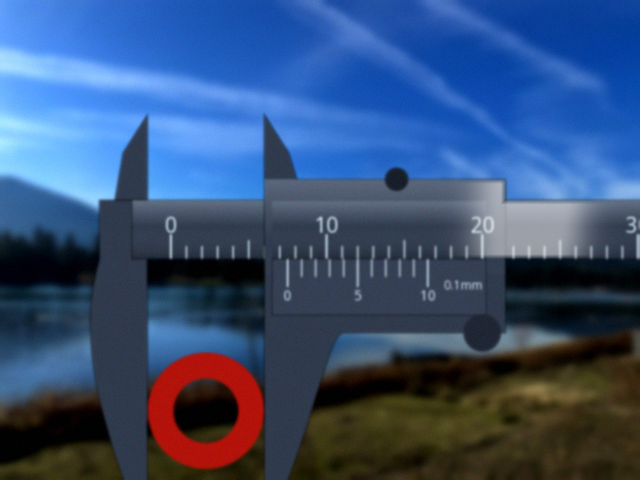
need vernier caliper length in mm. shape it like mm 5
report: mm 7.5
